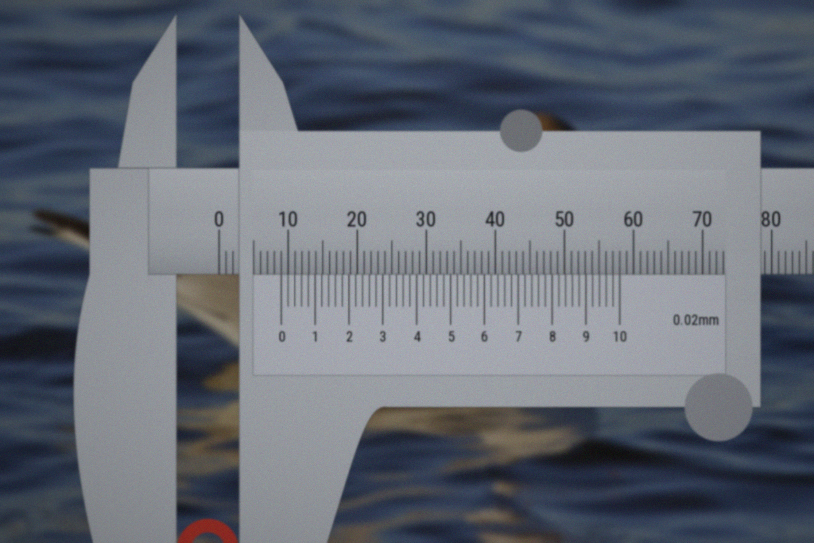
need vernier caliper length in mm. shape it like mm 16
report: mm 9.0
